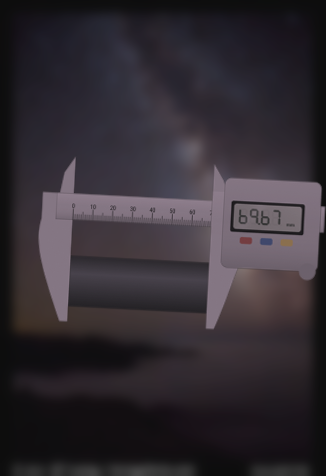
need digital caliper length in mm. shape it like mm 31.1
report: mm 69.67
